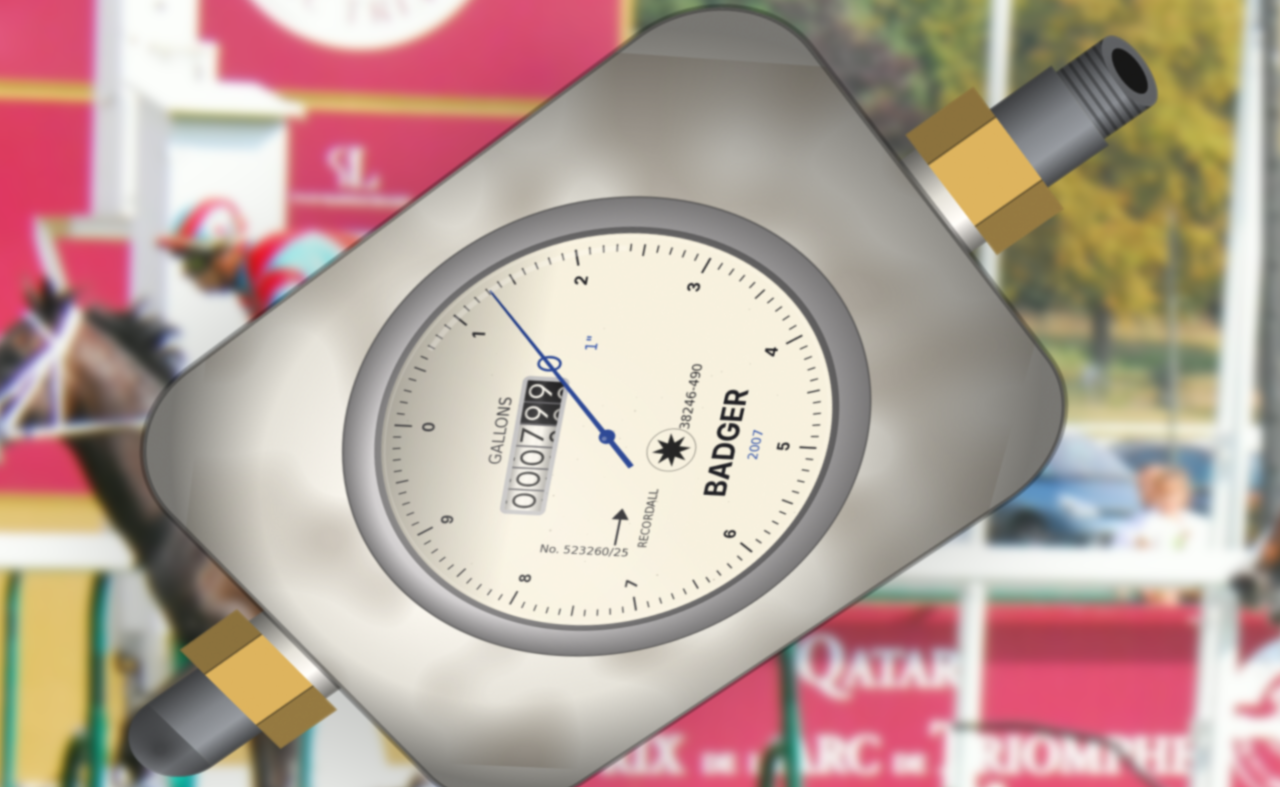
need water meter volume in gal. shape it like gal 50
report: gal 7991.3
